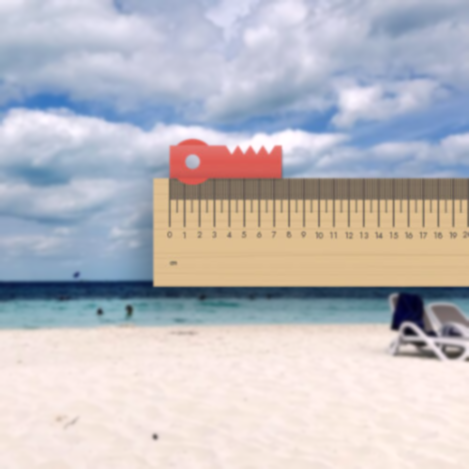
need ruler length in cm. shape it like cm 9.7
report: cm 7.5
